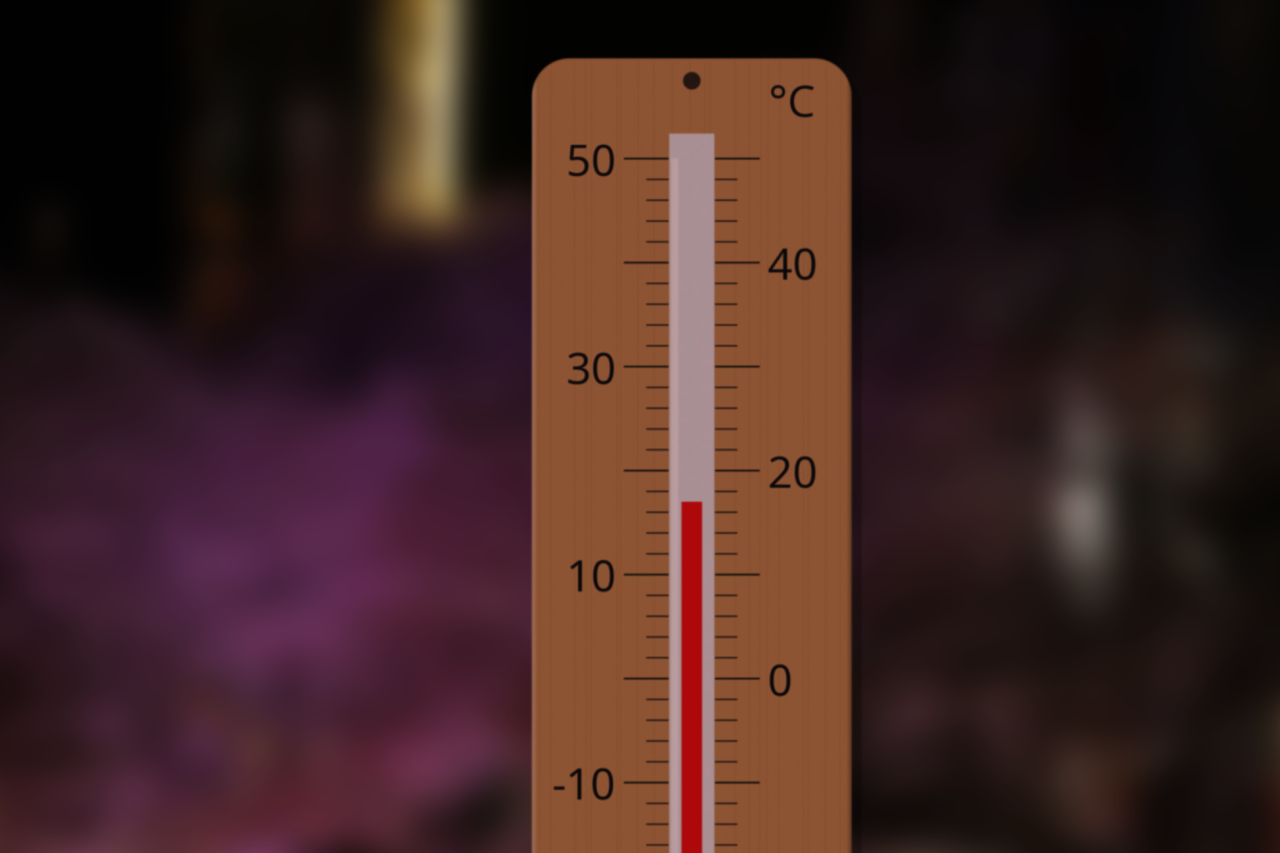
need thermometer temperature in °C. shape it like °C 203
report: °C 17
